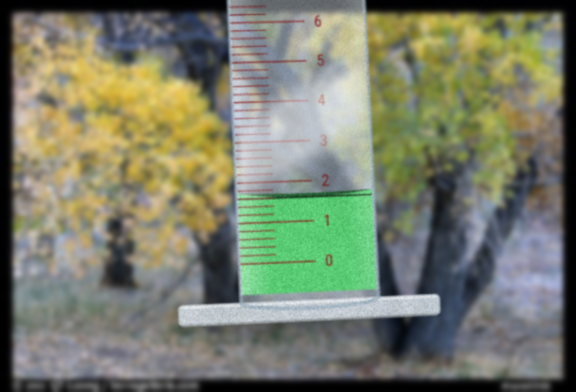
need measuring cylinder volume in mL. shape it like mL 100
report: mL 1.6
